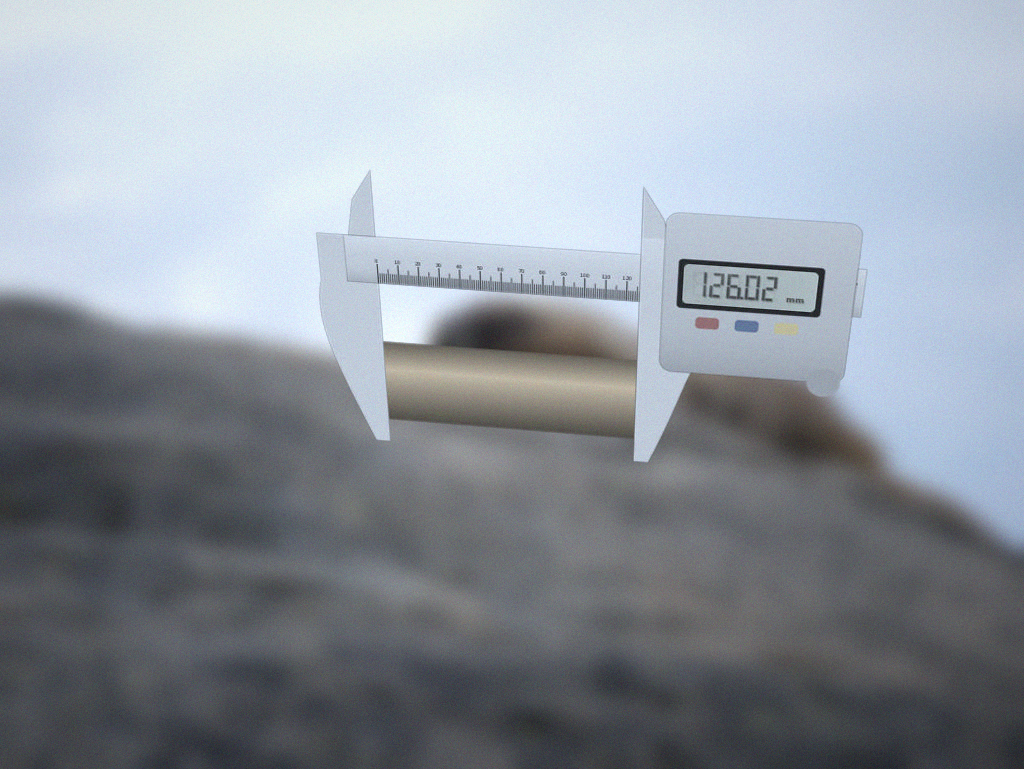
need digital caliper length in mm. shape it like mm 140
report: mm 126.02
